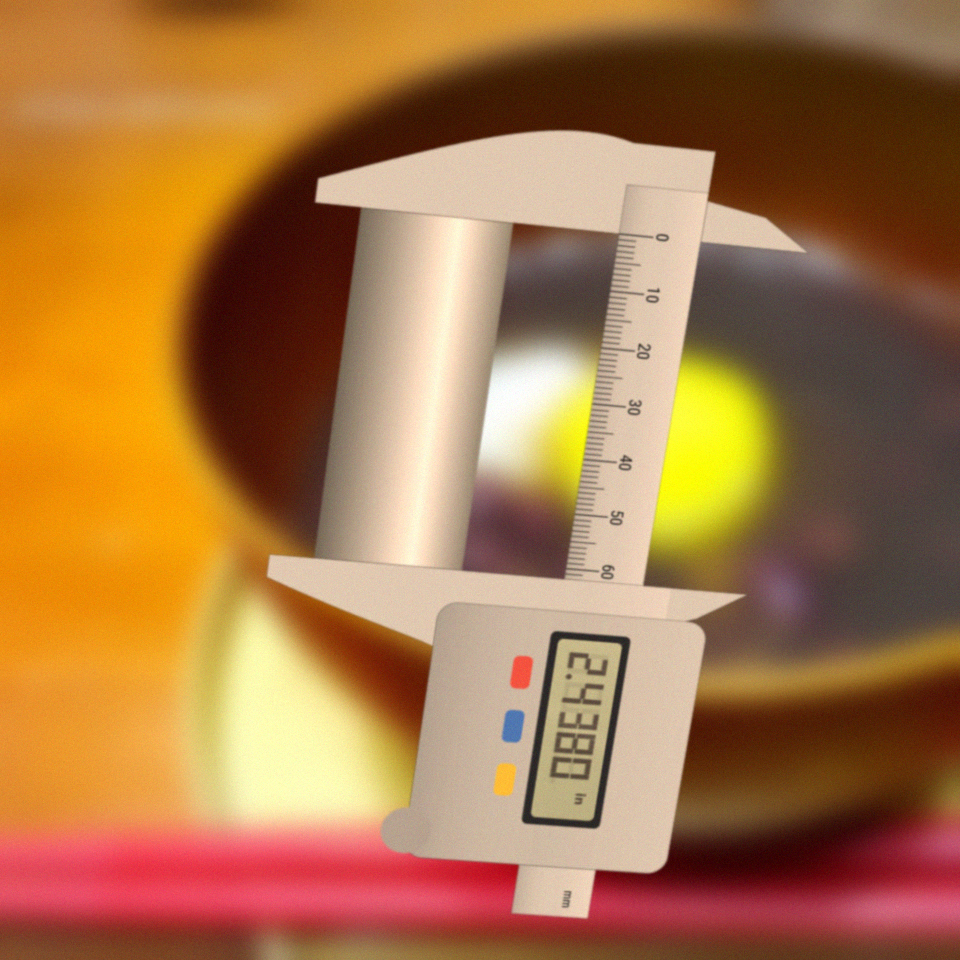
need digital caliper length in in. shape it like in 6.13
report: in 2.4380
